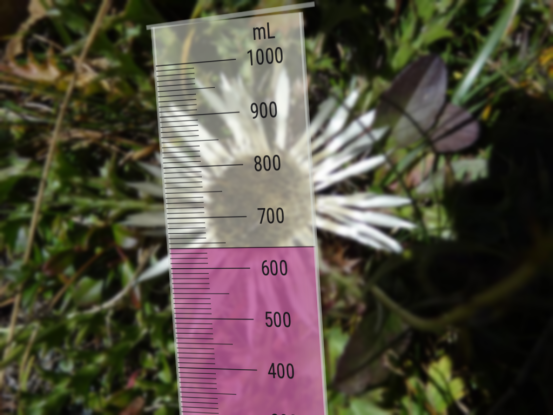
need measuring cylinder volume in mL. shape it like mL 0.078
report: mL 640
